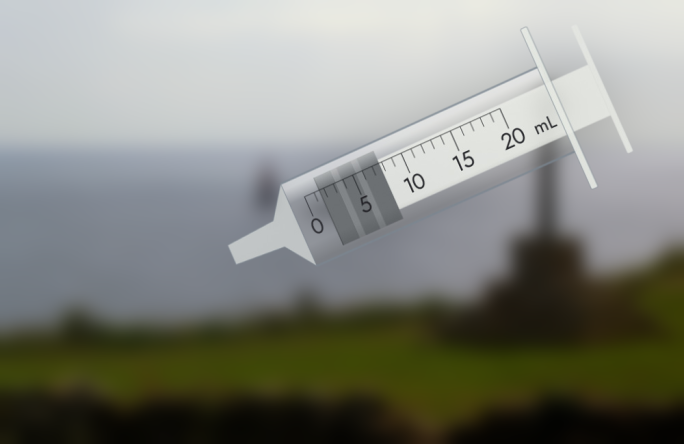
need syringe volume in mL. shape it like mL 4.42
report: mL 1.5
